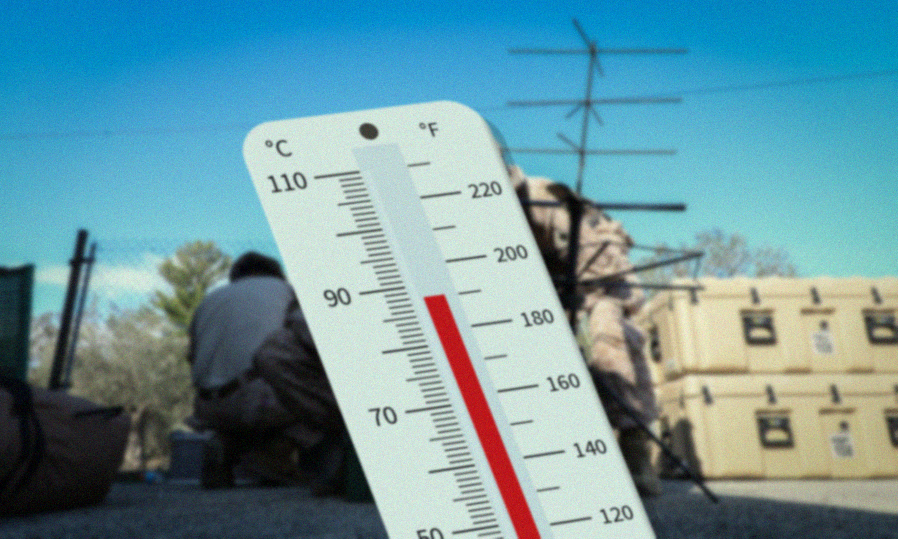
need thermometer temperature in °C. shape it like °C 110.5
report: °C 88
